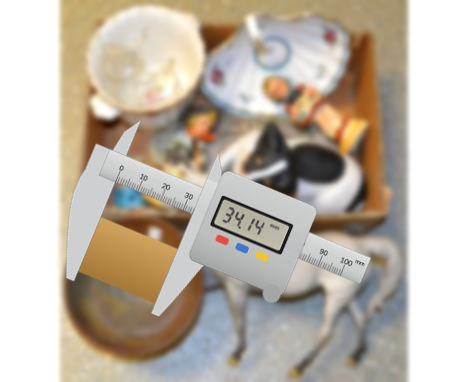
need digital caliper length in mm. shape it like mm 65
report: mm 34.14
